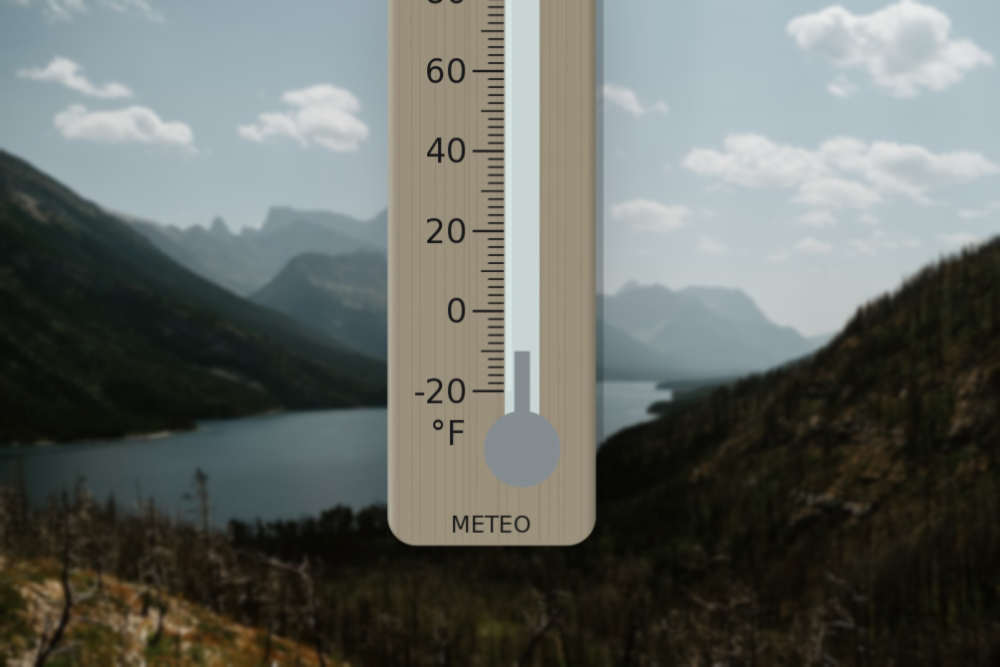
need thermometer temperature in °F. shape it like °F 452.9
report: °F -10
